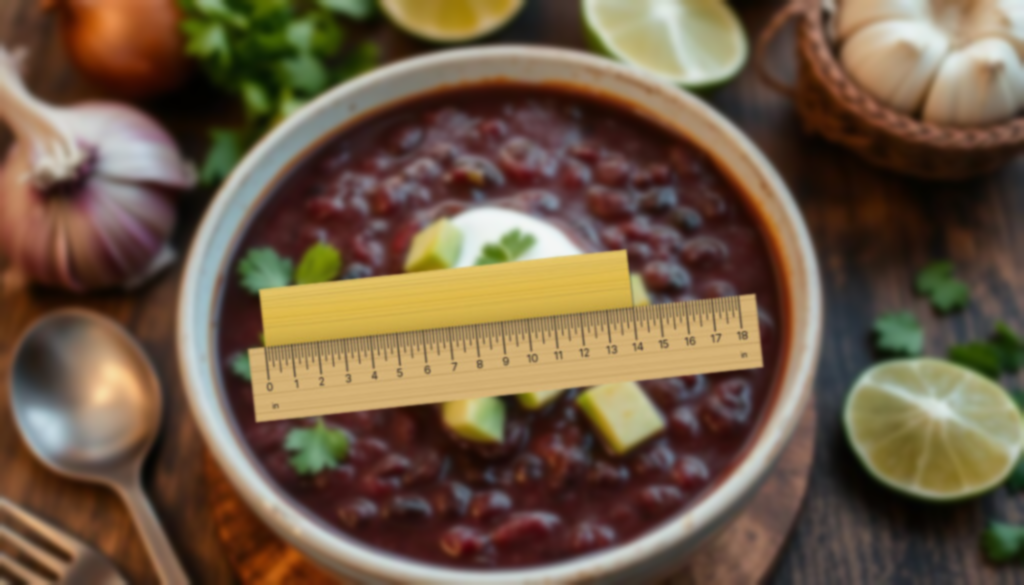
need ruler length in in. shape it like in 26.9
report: in 14
